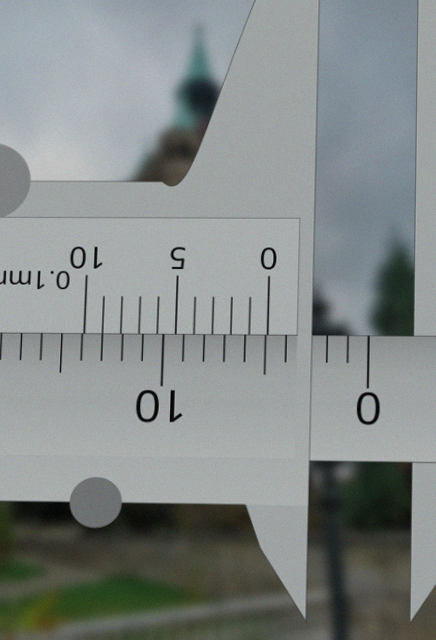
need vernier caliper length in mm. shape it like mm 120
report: mm 4.9
